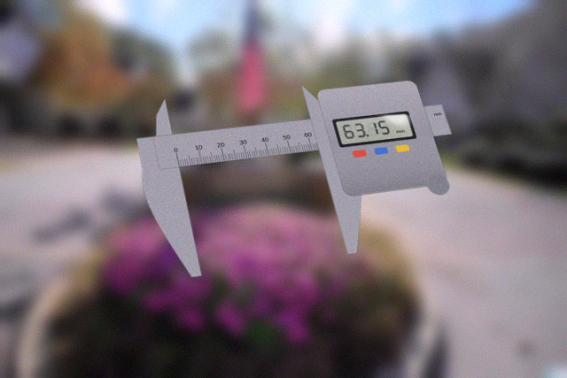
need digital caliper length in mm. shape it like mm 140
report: mm 63.15
